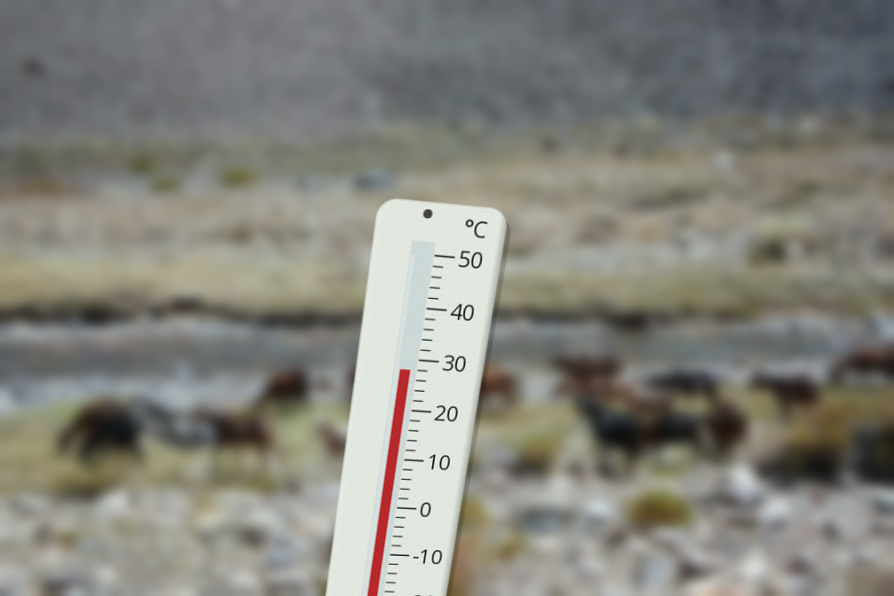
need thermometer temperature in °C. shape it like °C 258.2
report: °C 28
